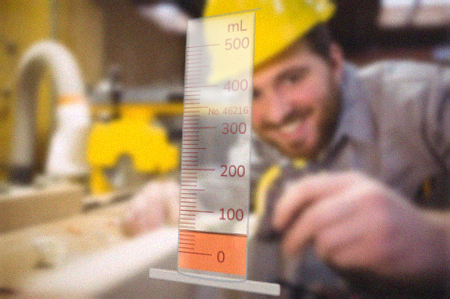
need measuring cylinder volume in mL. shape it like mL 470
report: mL 50
